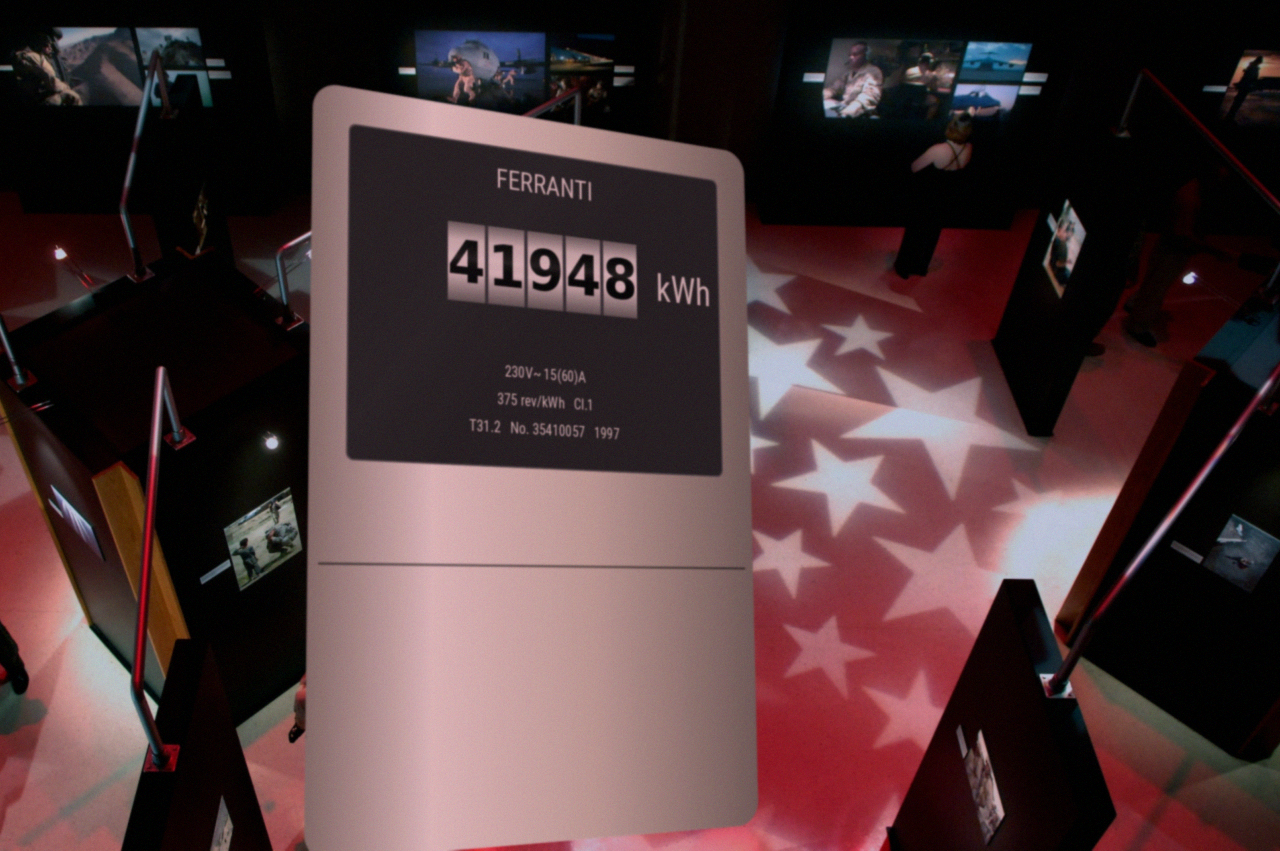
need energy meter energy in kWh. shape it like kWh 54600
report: kWh 41948
